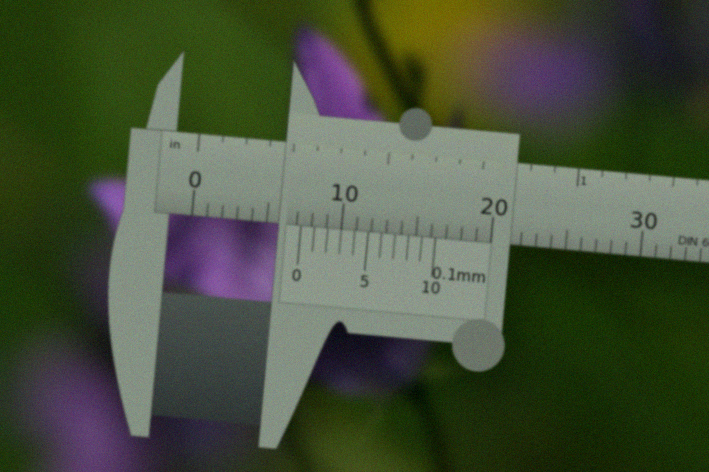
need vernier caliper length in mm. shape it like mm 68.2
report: mm 7.3
